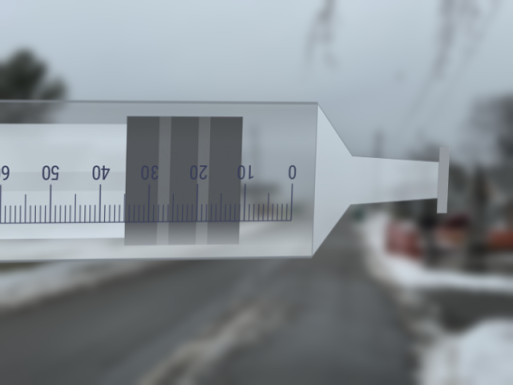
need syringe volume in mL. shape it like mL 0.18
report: mL 11
